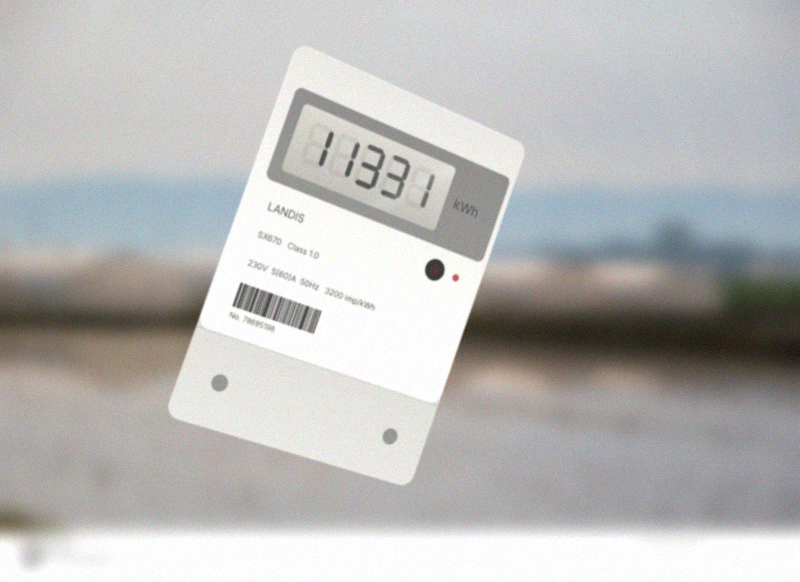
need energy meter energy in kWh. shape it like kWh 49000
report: kWh 11331
